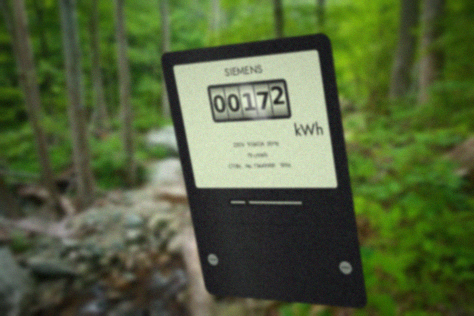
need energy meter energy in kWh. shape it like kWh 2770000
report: kWh 172
